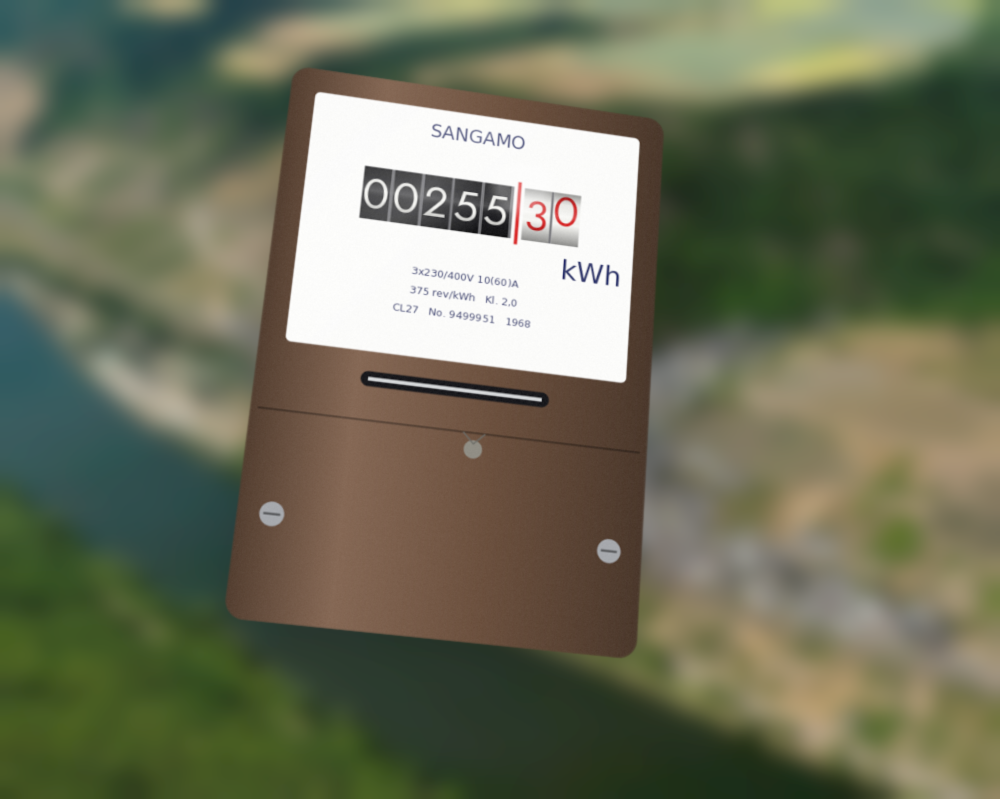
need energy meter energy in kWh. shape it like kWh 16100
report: kWh 255.30
